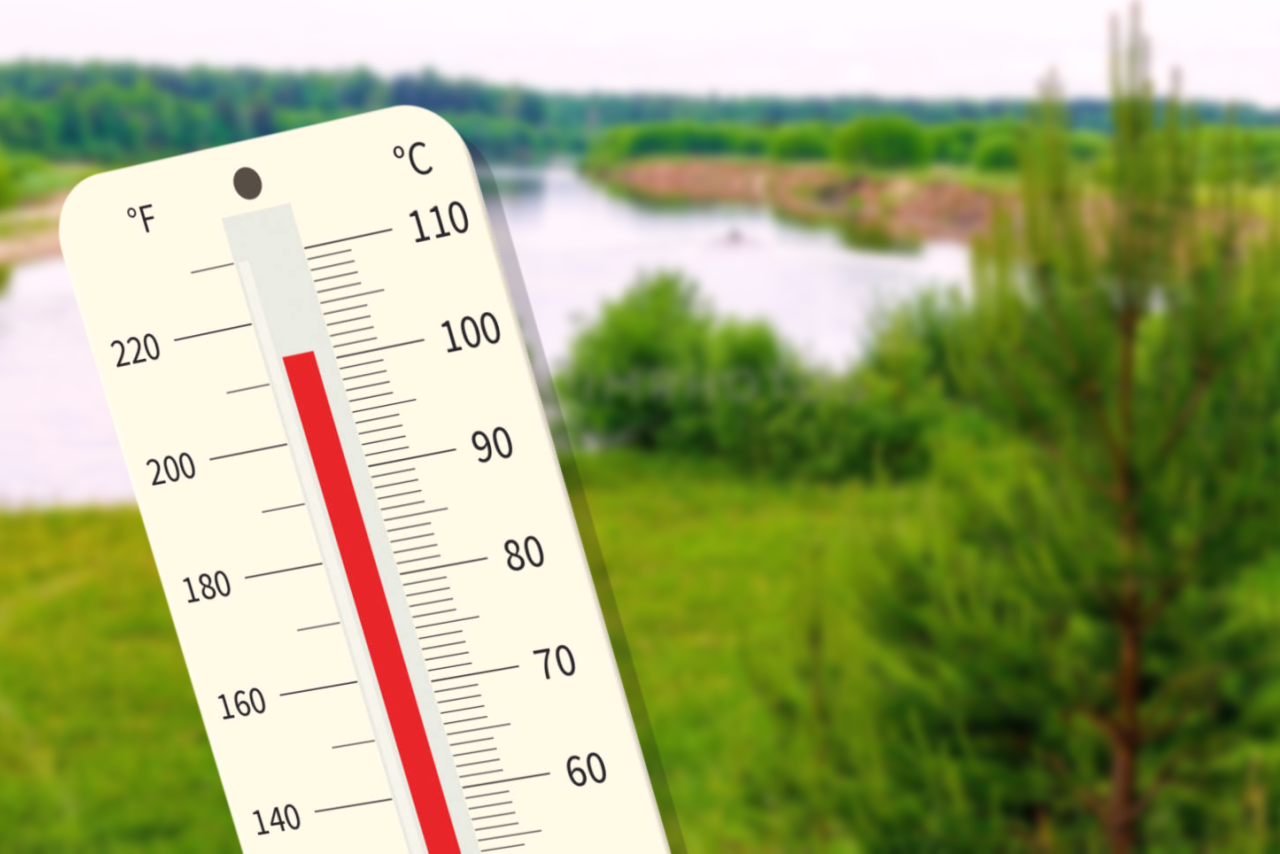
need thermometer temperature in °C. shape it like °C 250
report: °C 101
